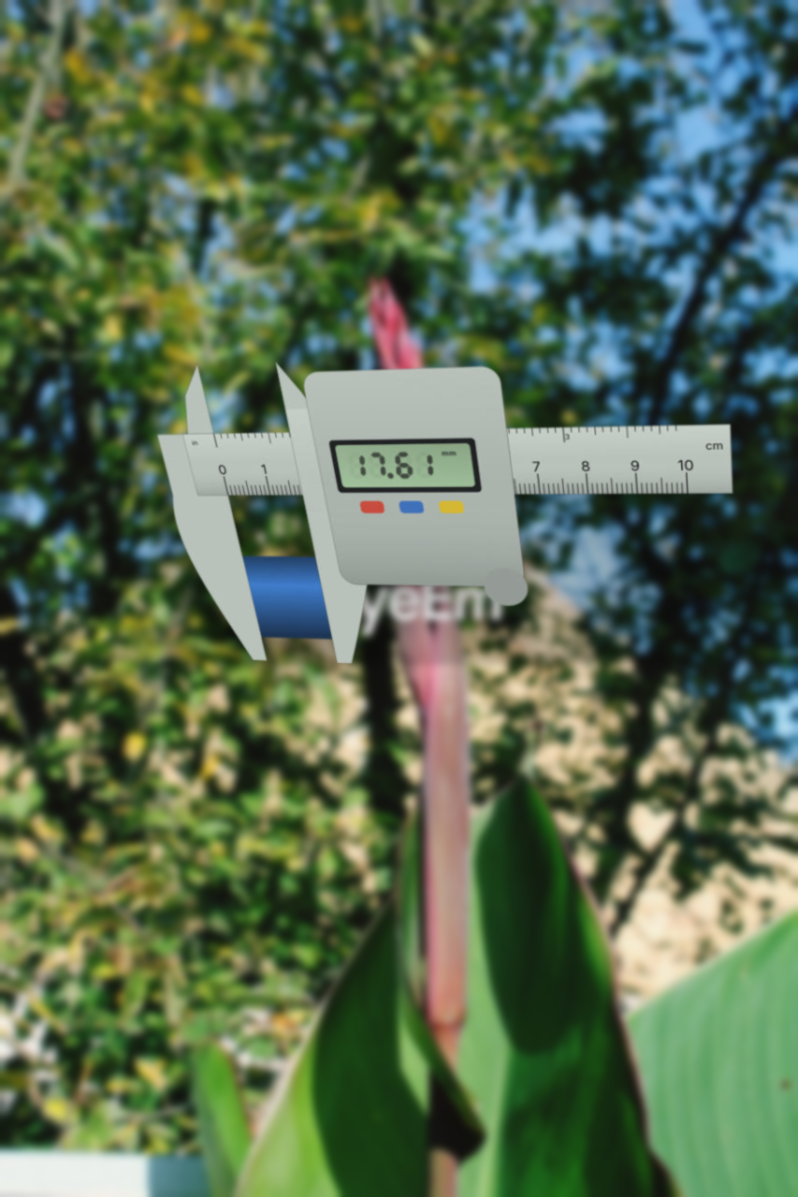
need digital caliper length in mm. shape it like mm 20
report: mm 17.61
